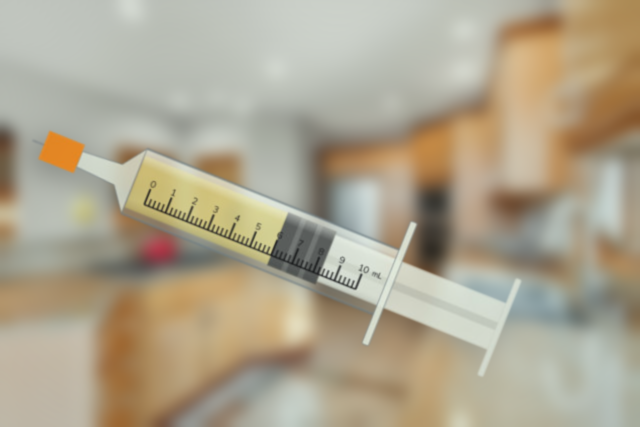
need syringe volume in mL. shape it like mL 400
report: mL 6
